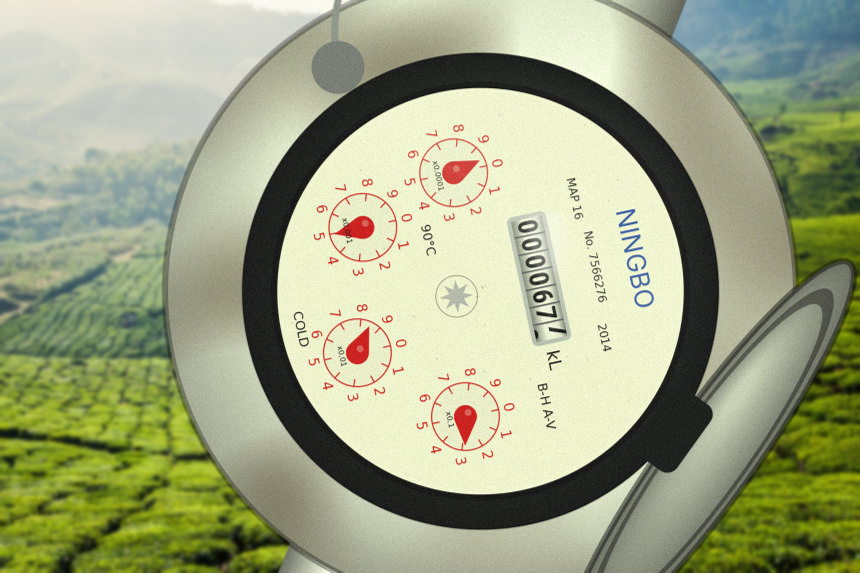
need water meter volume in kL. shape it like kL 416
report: kL 677.2849
